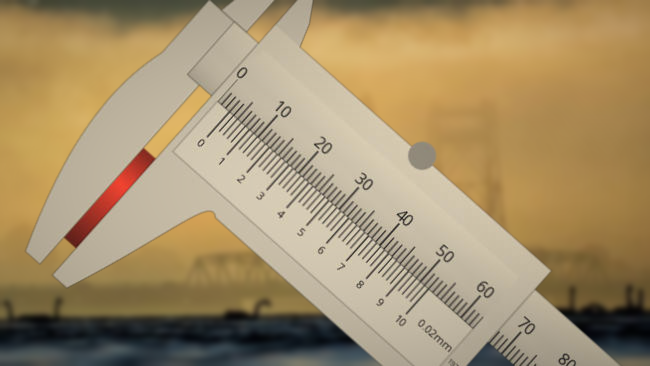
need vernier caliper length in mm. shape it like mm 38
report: mm 3.0
